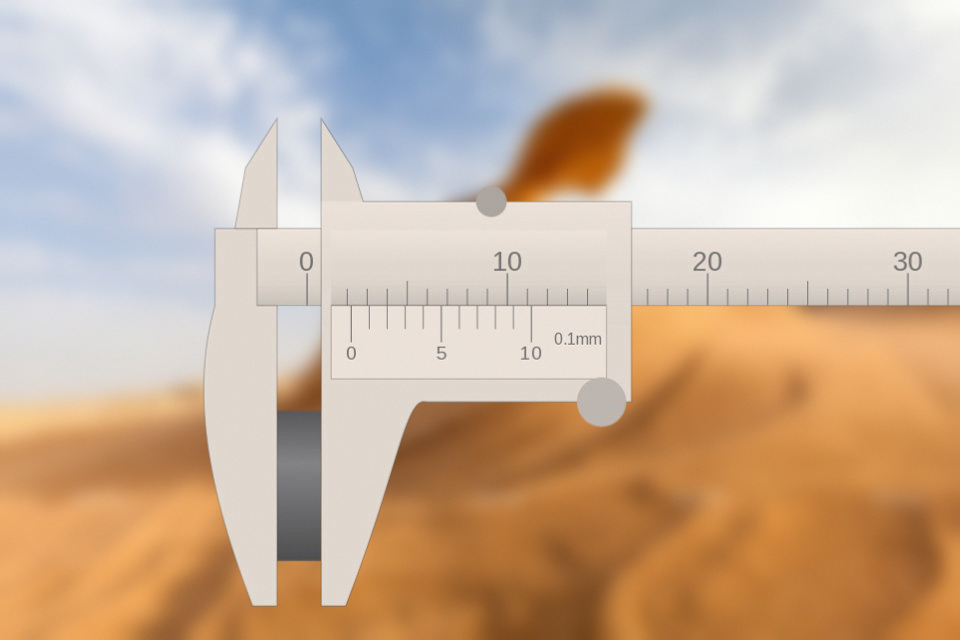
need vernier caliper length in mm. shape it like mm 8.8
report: mm 2.2
